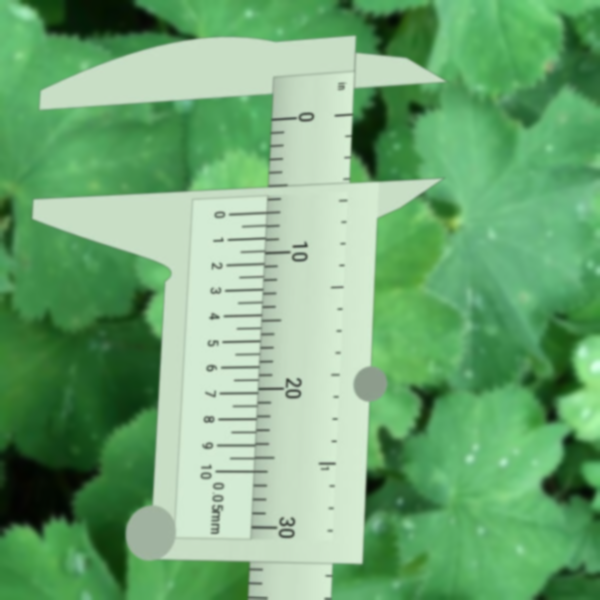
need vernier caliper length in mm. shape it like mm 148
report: mm 7.0
